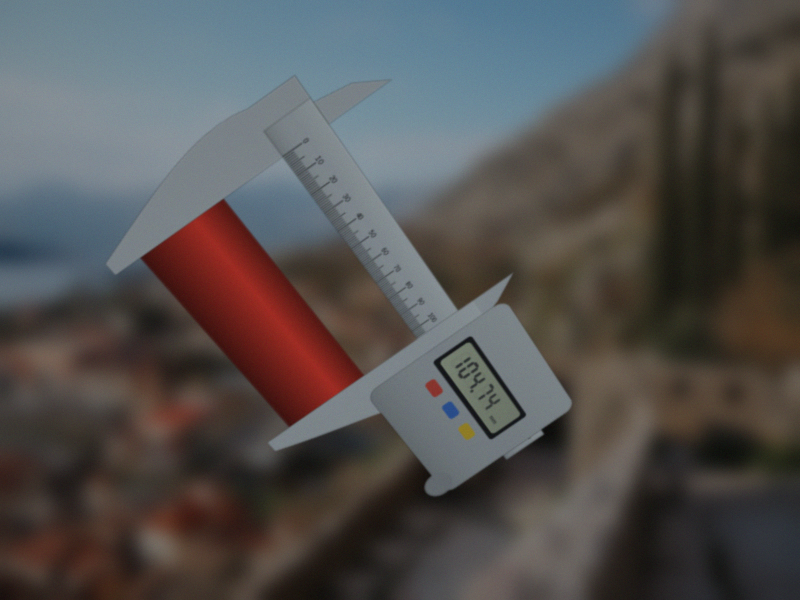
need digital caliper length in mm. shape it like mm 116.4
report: mm 104.74
